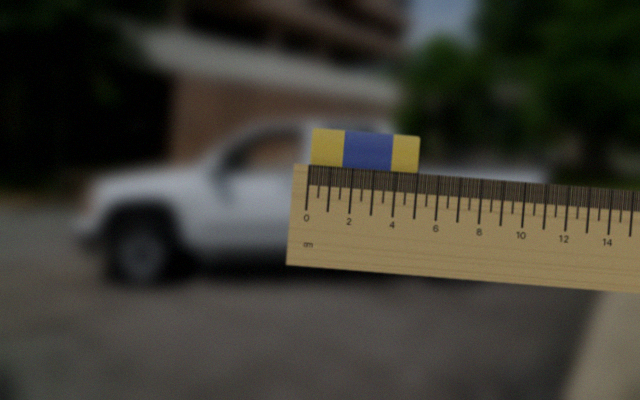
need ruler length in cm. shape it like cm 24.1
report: cm 5
